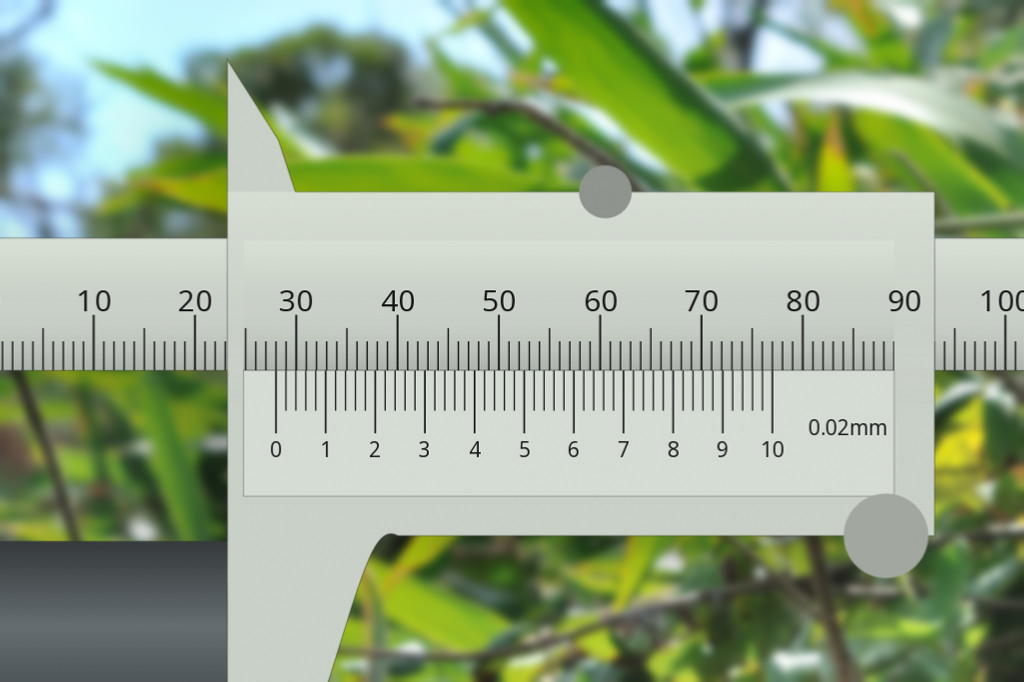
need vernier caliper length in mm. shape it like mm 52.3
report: mm 28.0
